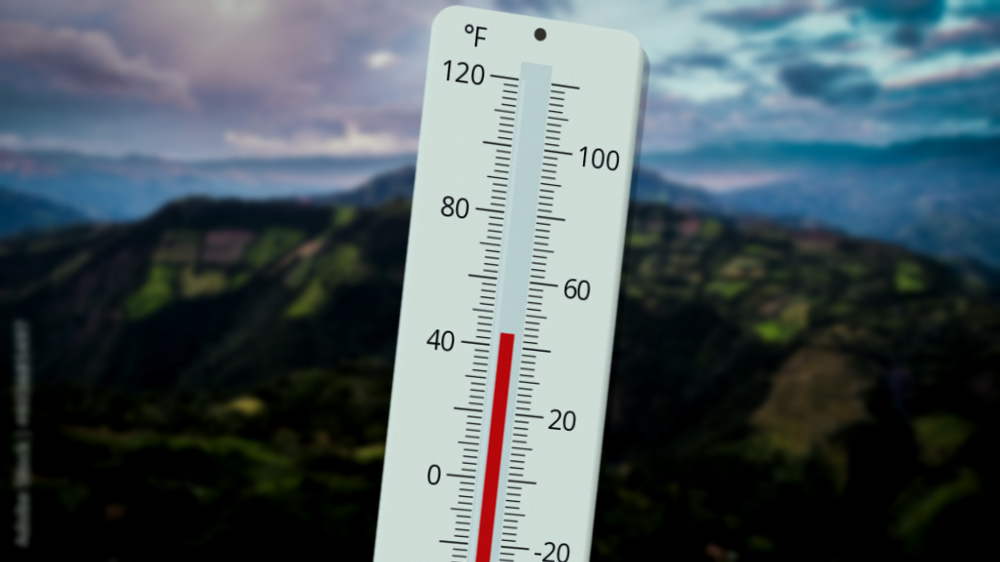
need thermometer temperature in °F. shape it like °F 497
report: °F 44
